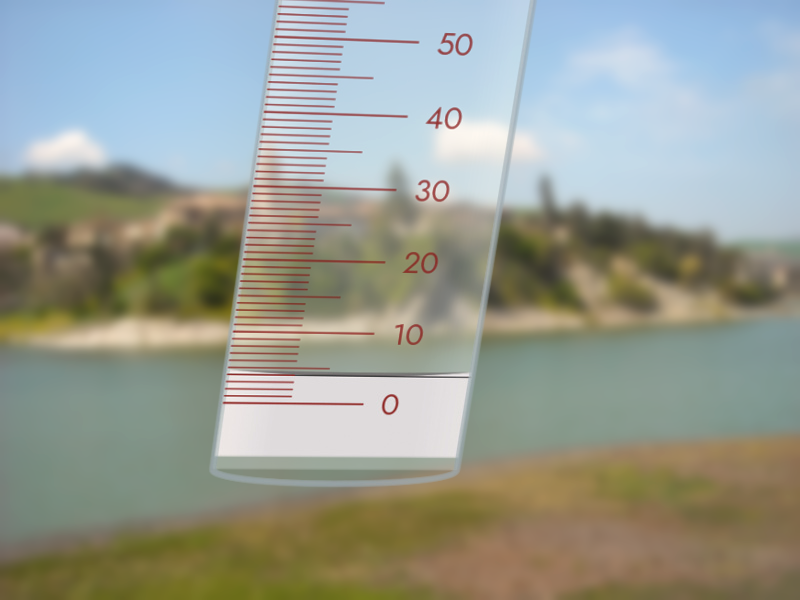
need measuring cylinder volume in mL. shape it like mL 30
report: mL 4
